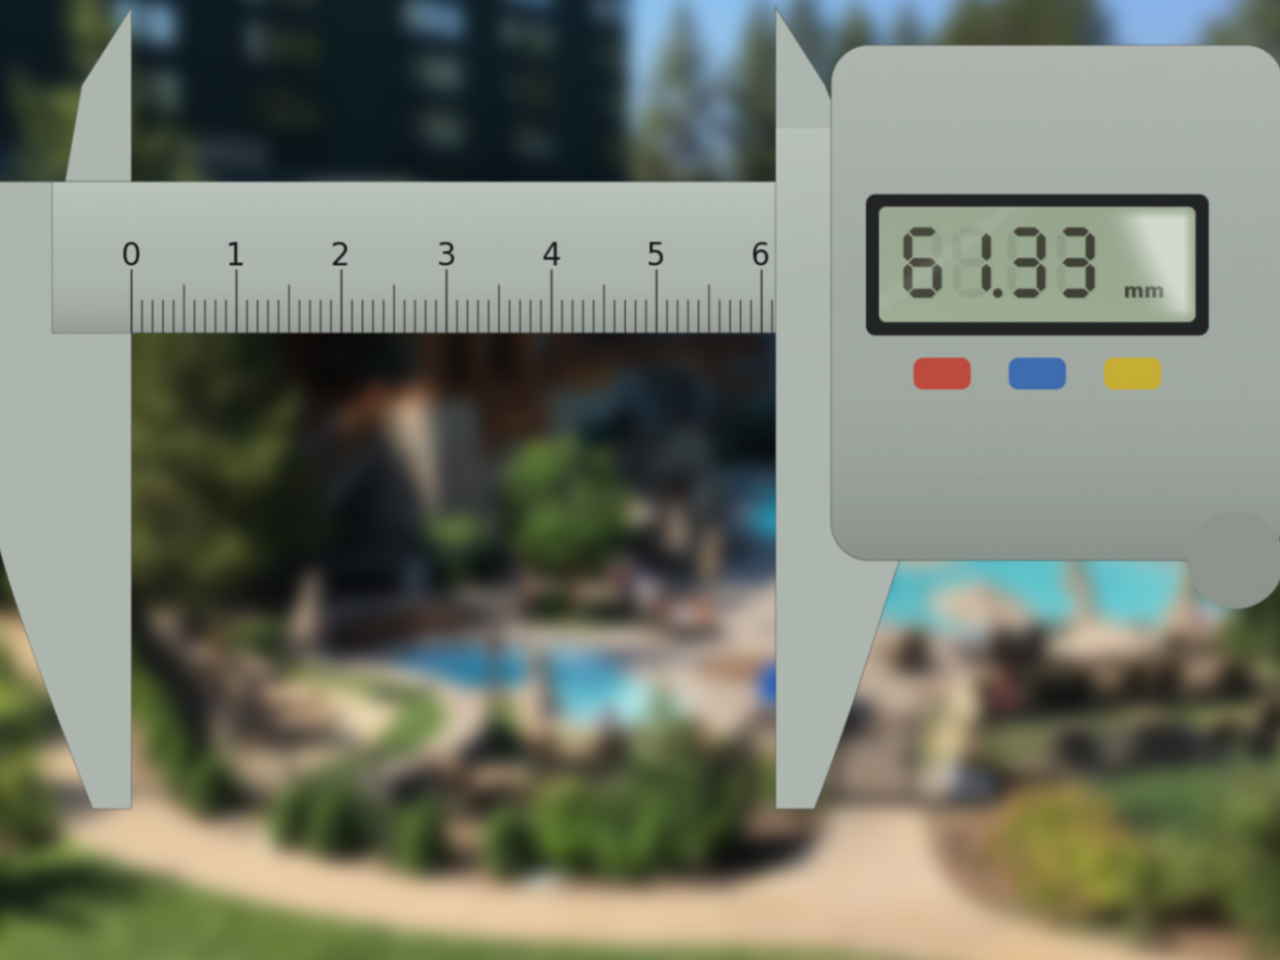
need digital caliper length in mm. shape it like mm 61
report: mm 61.33
